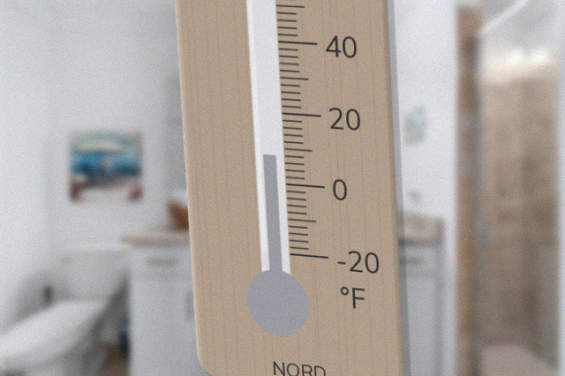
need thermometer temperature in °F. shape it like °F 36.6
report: °F 8
